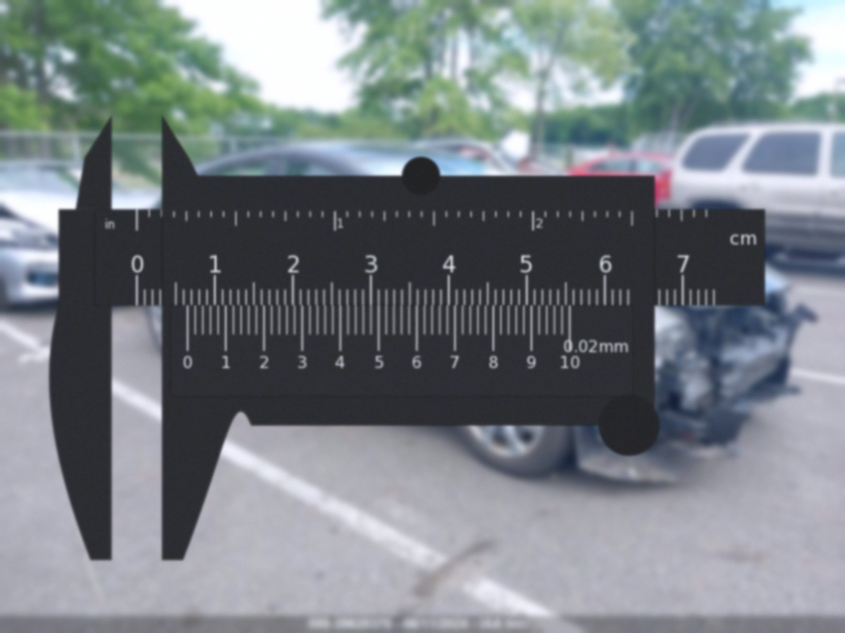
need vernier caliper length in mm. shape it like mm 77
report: mm 6.5
